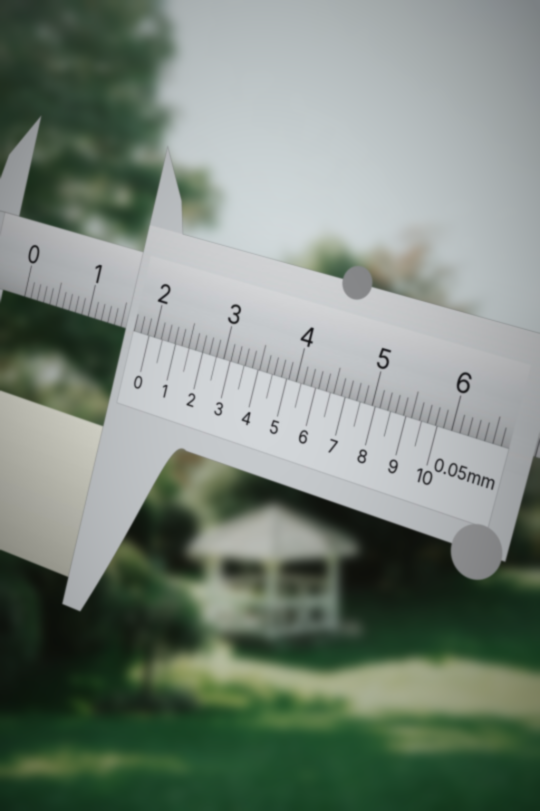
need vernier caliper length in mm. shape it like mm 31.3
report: mm 19.2
